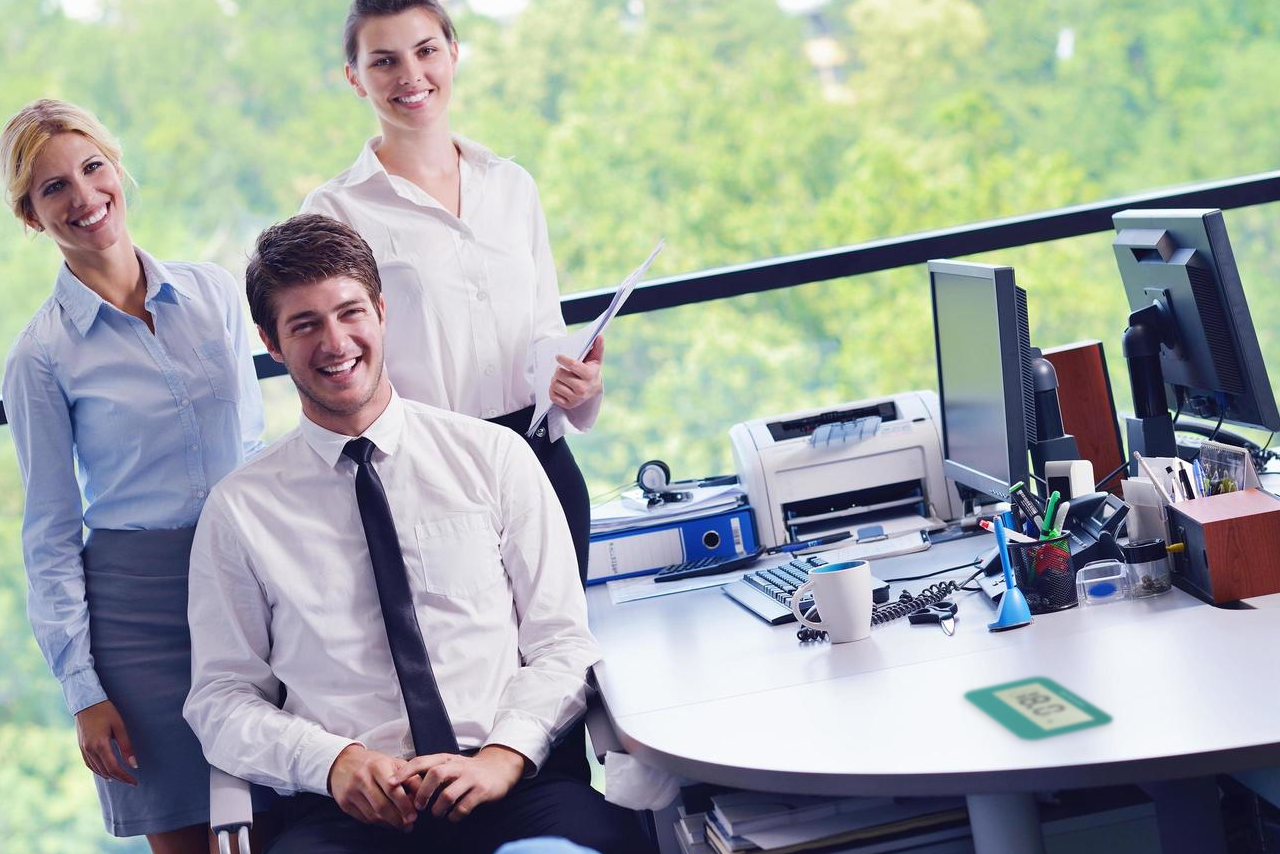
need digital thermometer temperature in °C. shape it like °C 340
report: °C 18.0
